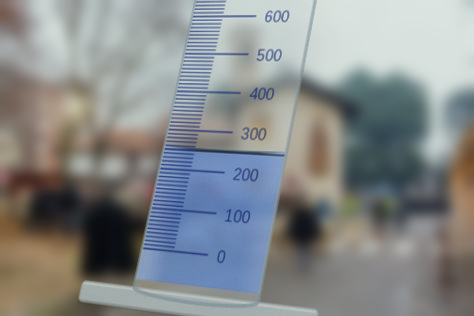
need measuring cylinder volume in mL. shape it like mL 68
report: mL 250
